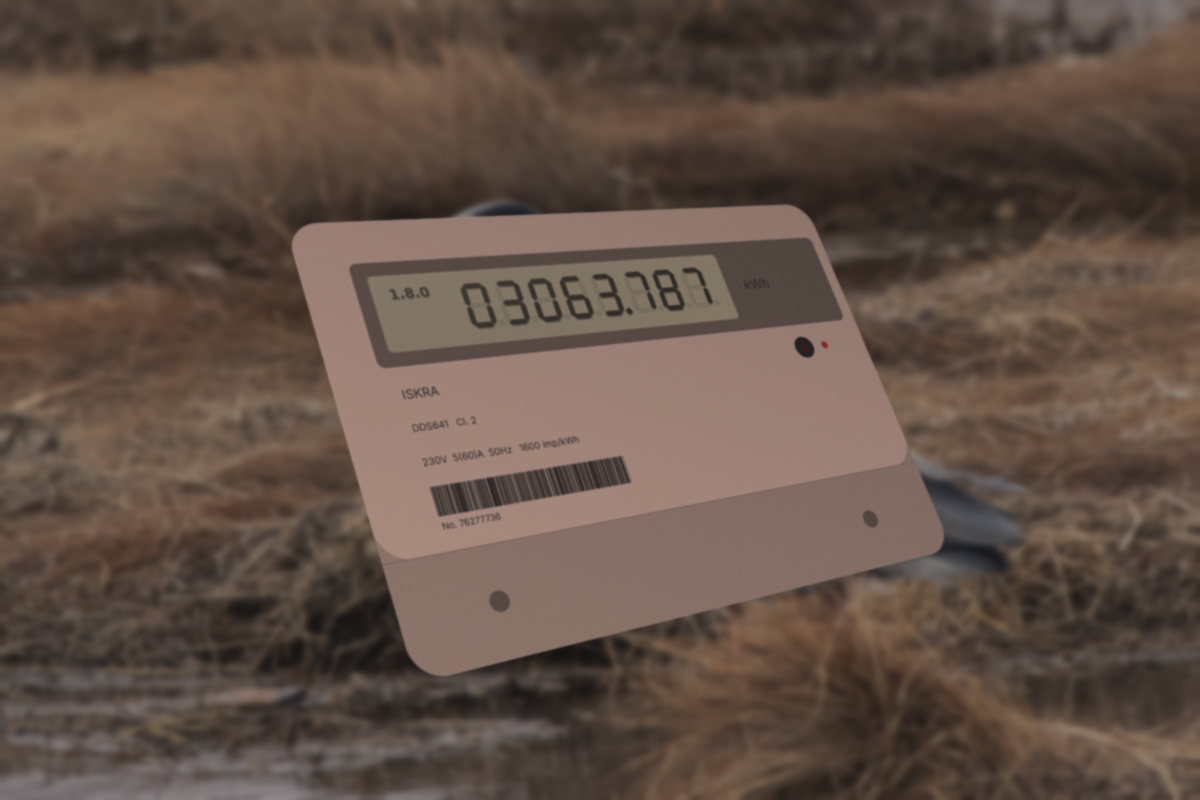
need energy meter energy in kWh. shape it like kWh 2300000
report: kWh 3063.787
